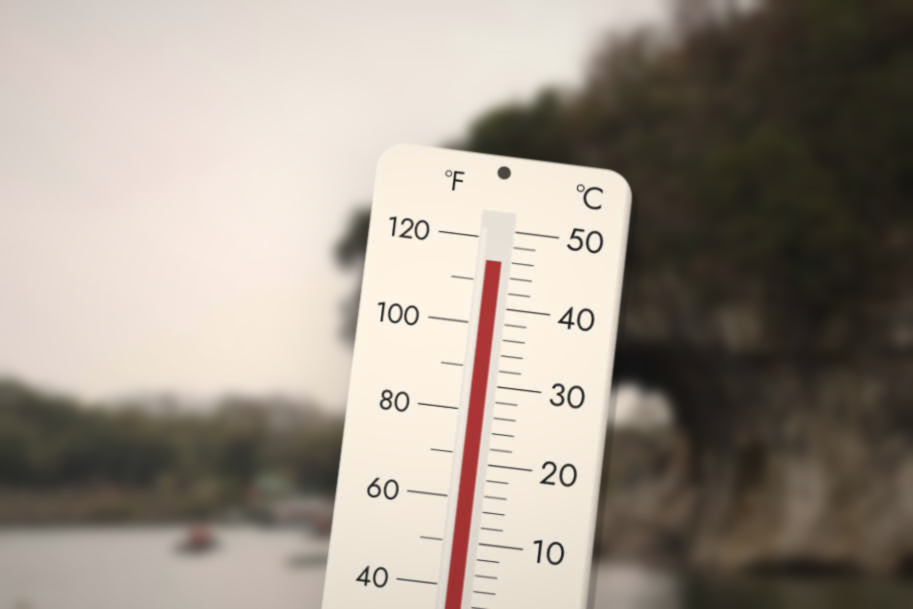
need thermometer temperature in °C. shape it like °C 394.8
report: °C 46
